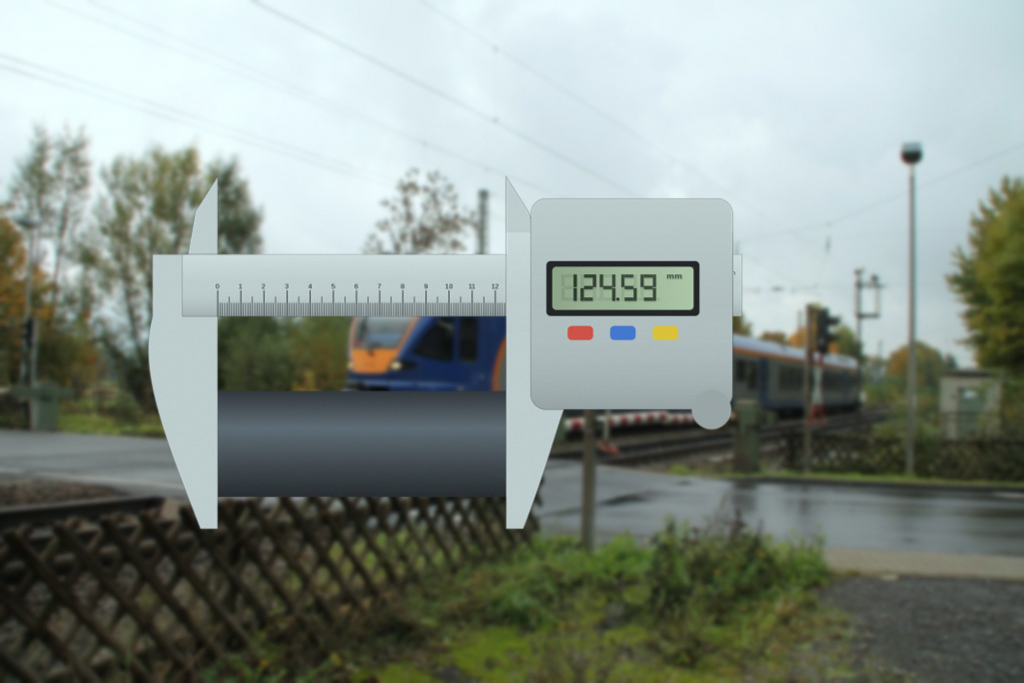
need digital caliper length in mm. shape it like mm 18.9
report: mm 124.59
